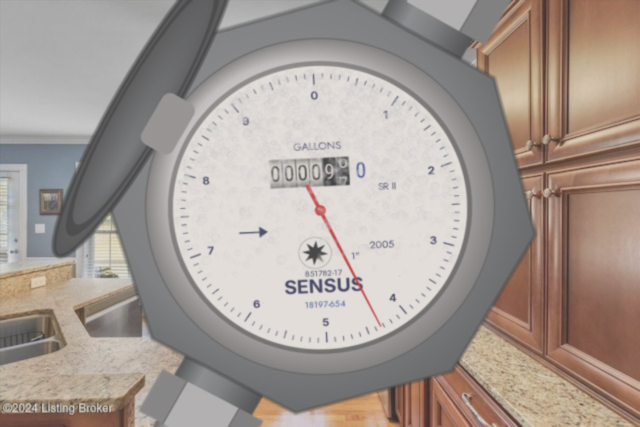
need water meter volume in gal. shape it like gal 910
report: gal 964.3
